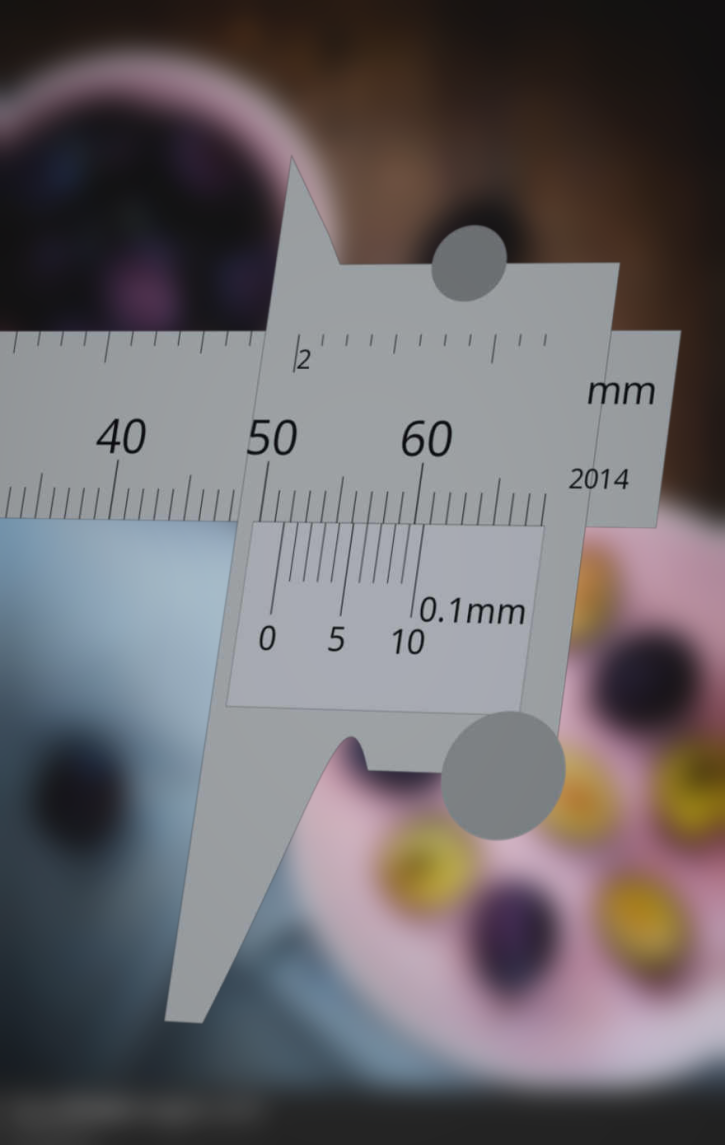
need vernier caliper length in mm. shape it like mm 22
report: mm 51.6
